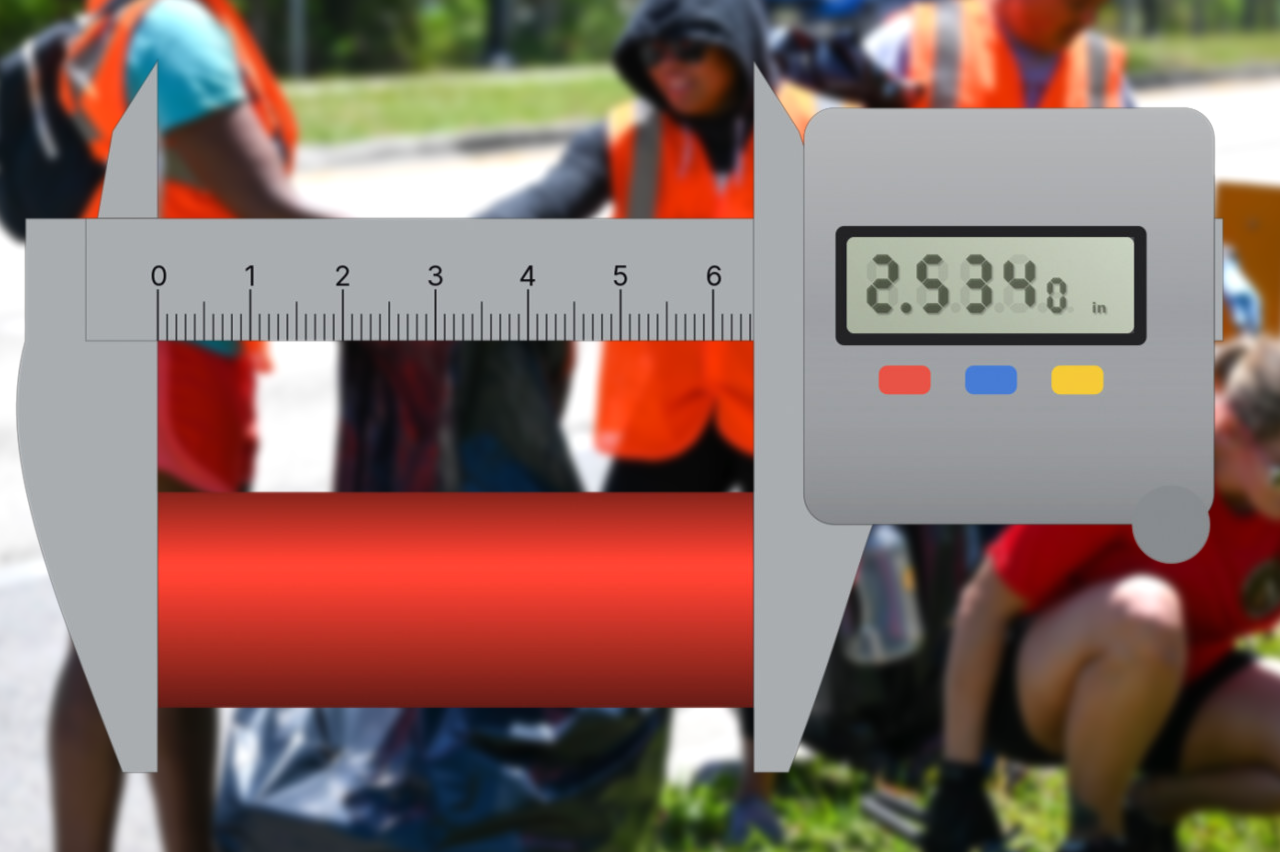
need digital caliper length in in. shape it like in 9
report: in 2.5340
